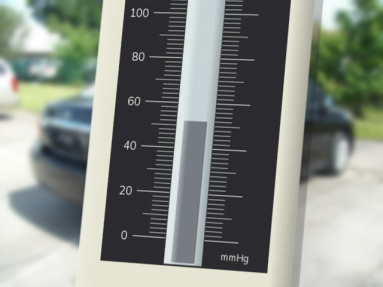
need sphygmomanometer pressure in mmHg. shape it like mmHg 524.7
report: mmHg 52
